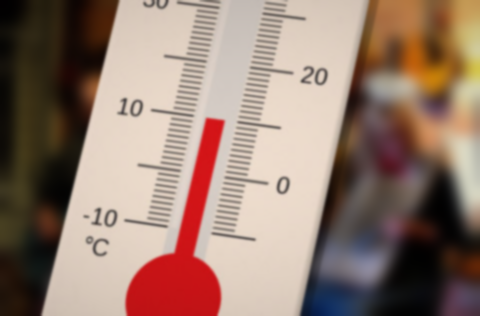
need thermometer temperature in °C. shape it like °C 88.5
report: °C 10
